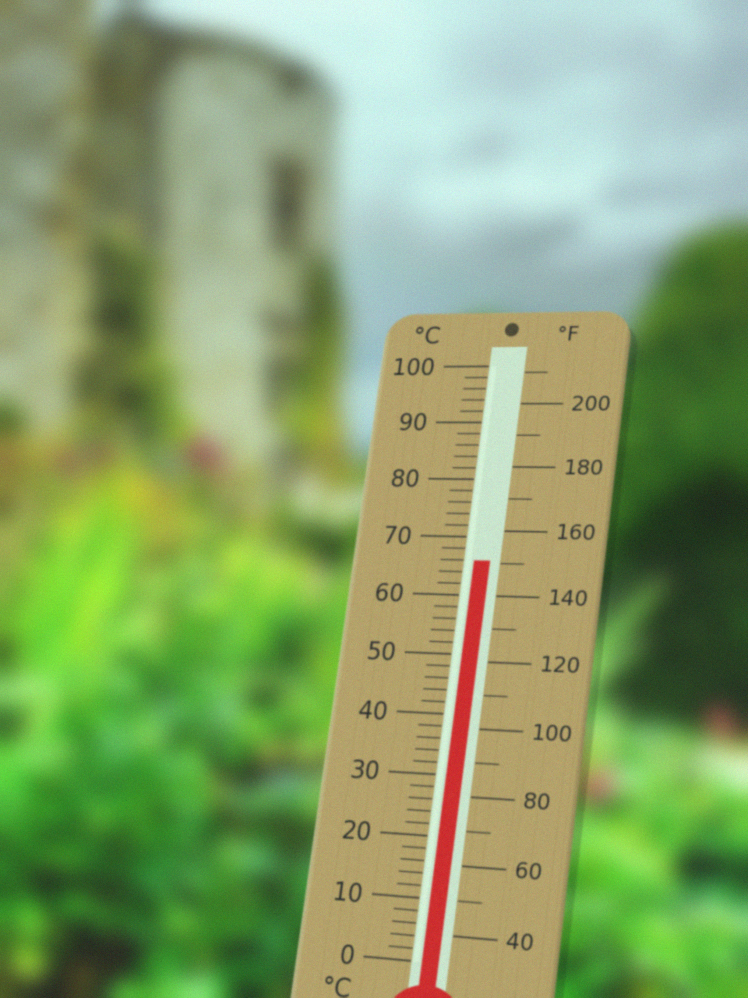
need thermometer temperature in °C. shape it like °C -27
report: °C 66
